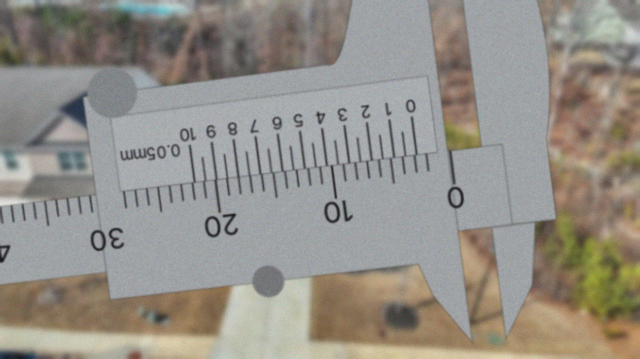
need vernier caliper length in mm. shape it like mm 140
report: mm 2.8
